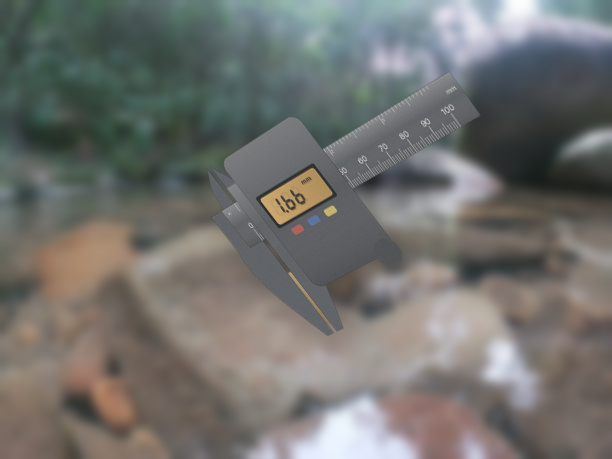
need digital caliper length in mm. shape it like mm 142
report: mm 1.66
